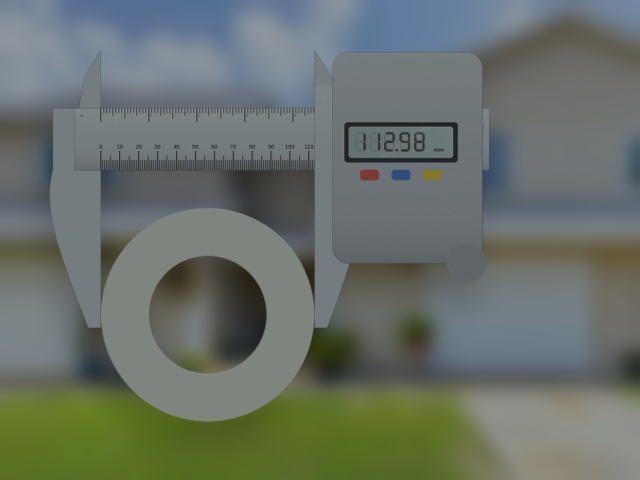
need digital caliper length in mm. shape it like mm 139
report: mm 112.98
